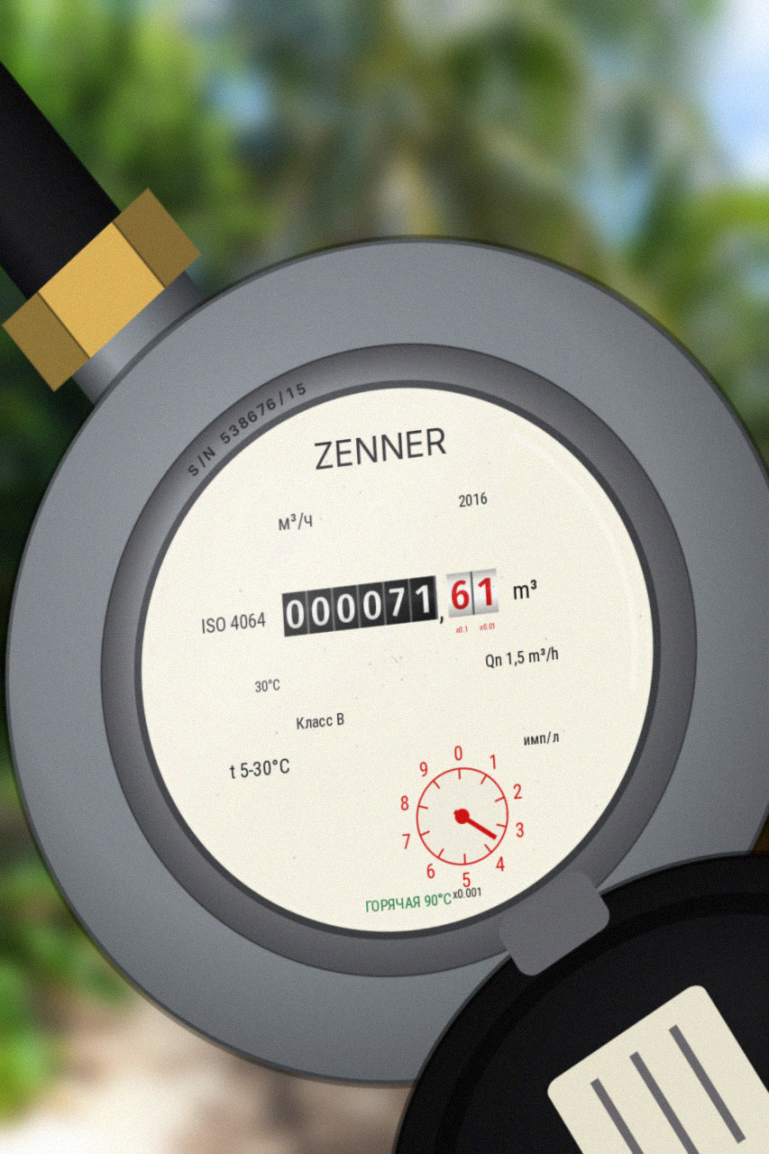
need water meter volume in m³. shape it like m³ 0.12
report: m³ 71.613
